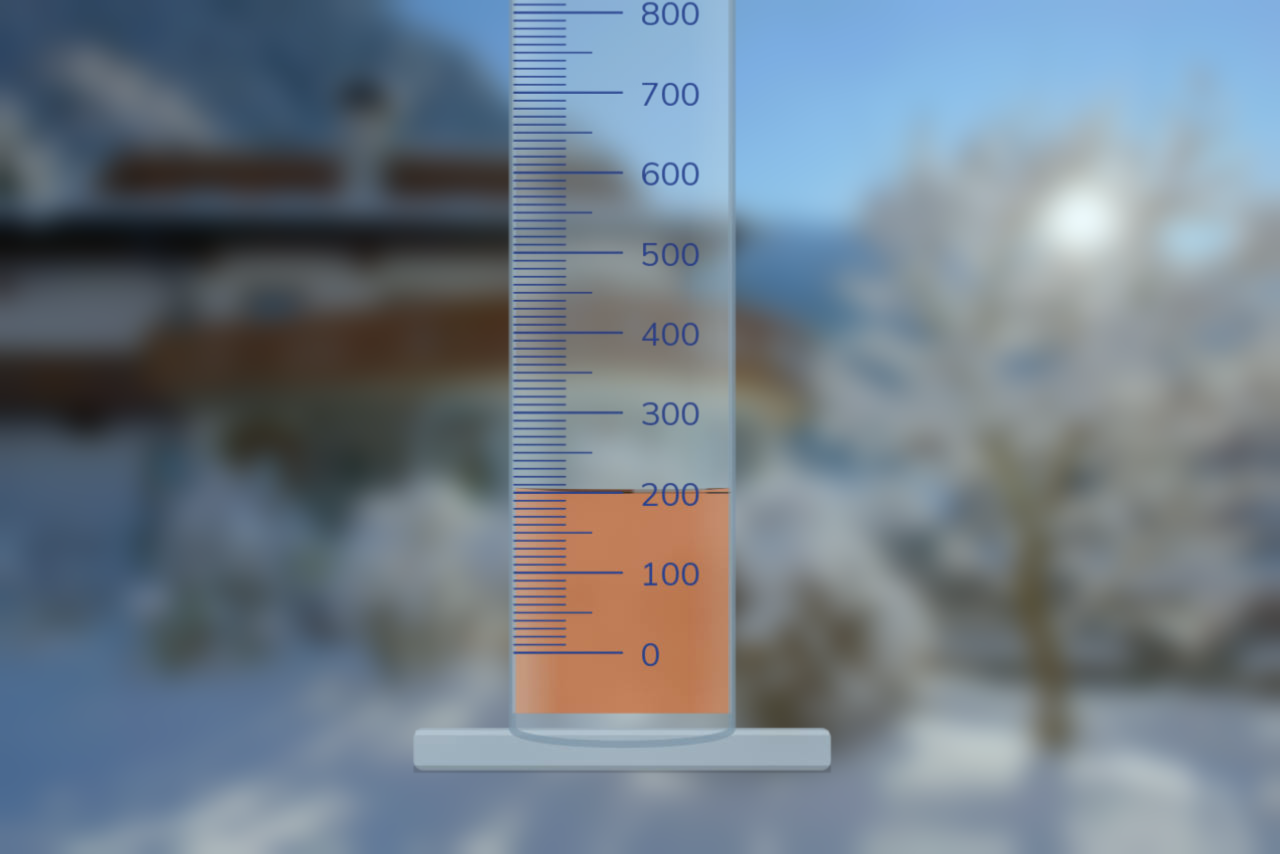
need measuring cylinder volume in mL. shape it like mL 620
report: mL 200
